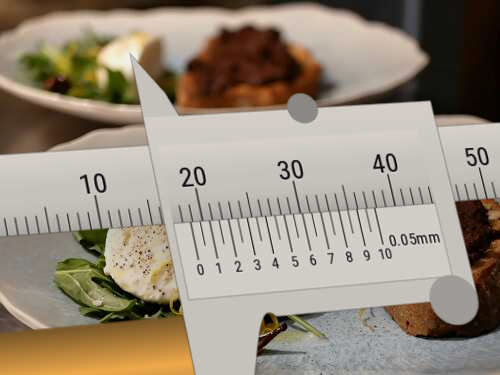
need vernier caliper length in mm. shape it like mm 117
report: mm 18.8
